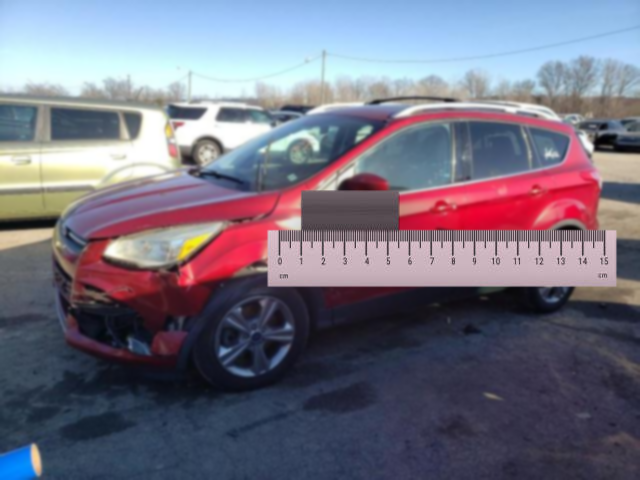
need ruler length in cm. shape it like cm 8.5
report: cm 4.5
